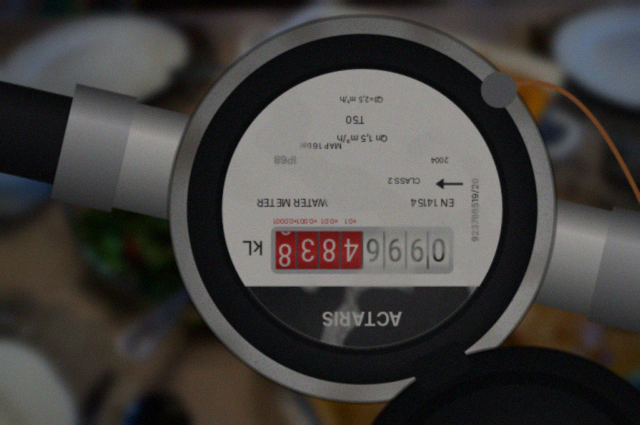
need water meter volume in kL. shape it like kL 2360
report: kL 996.4838
